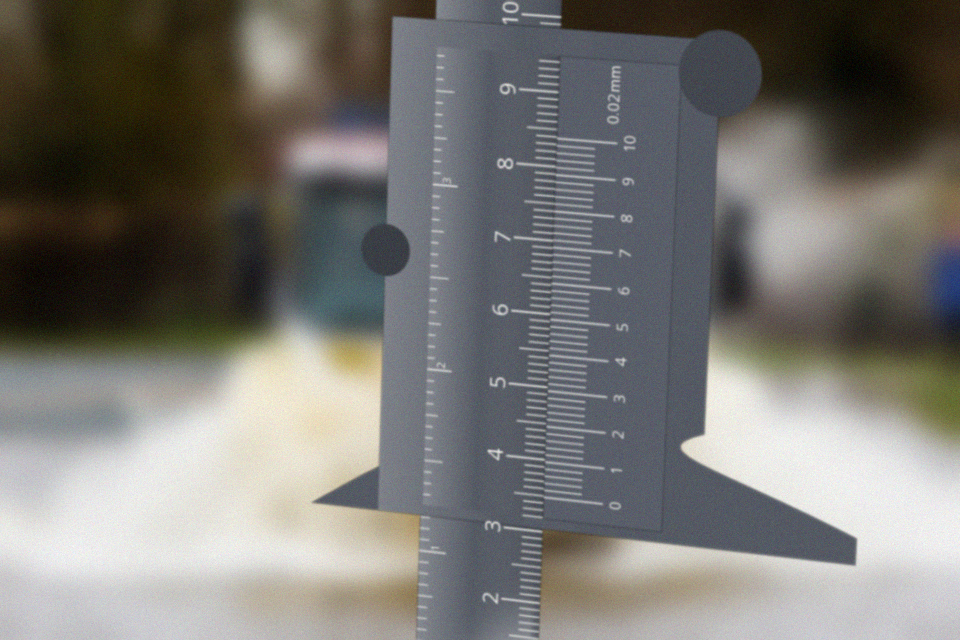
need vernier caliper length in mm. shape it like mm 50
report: mm 34.8
